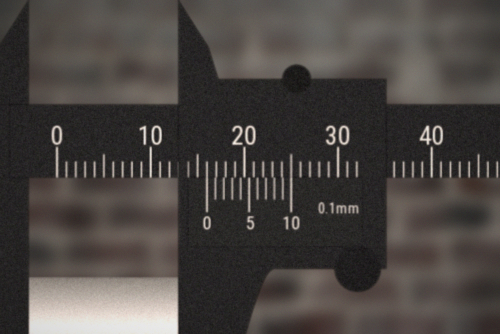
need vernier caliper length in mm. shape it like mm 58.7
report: mm 16.0
